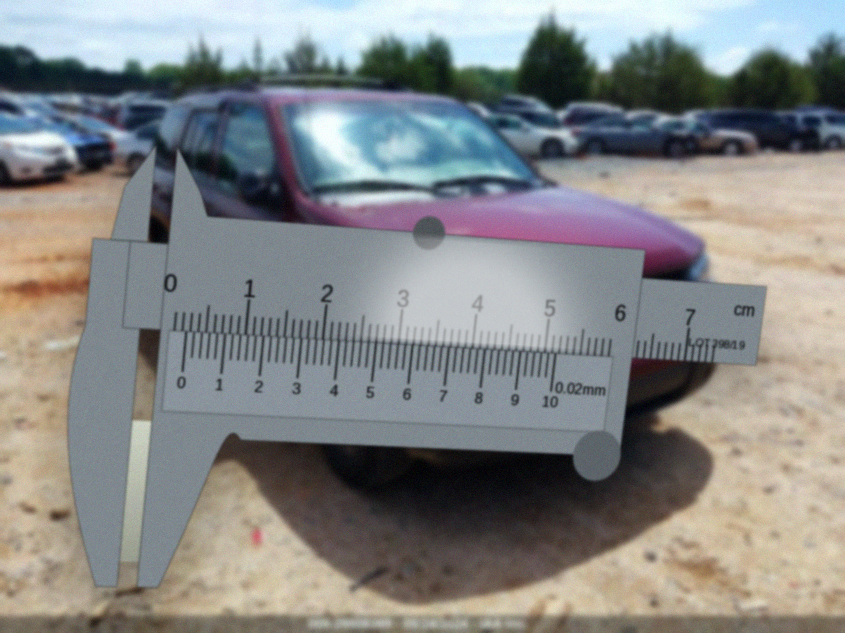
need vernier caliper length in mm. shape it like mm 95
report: mm 2.5
